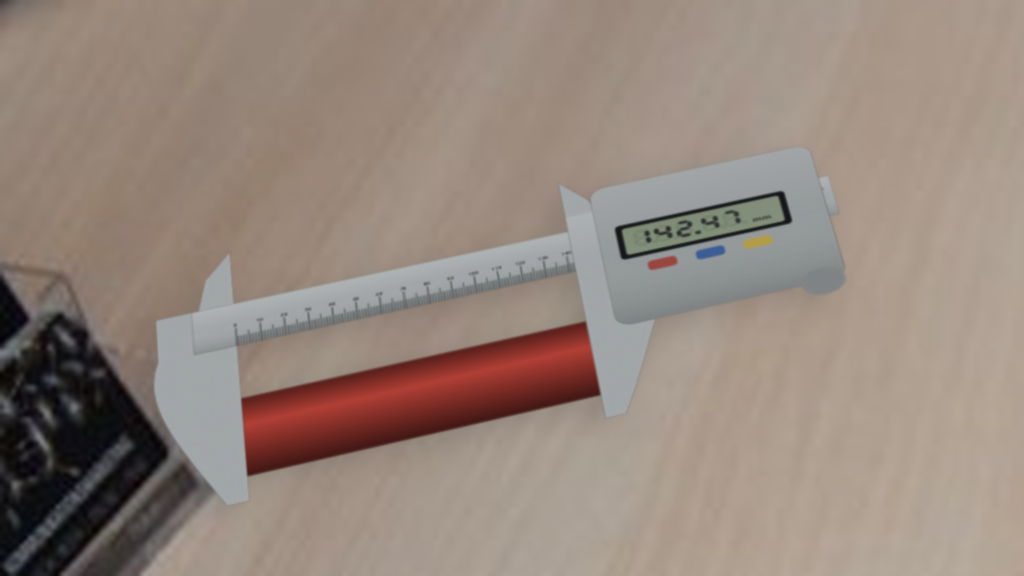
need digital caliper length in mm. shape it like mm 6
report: mm 142.47
